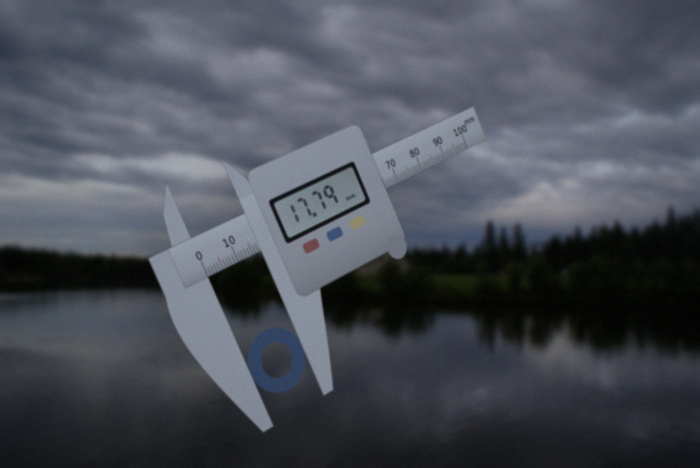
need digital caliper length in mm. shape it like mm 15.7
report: mm 17.79
